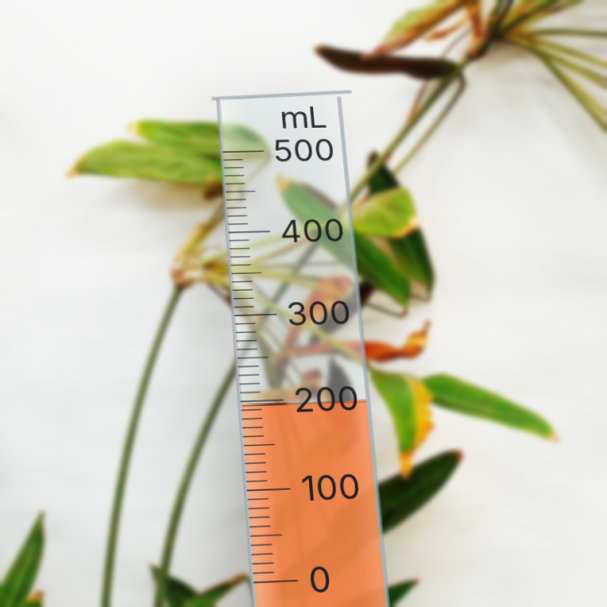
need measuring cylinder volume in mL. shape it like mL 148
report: mL 195
